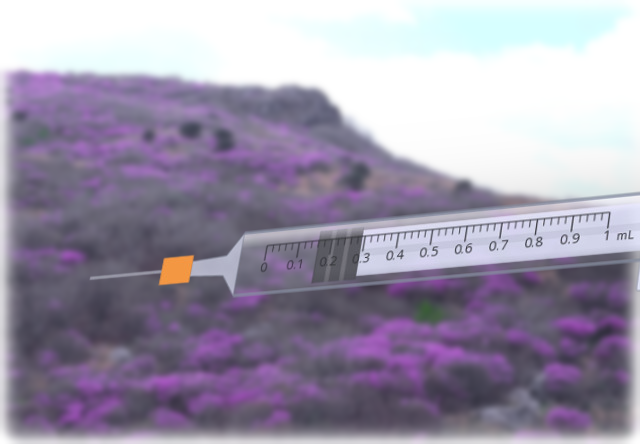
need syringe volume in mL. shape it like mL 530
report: mL 0.16
